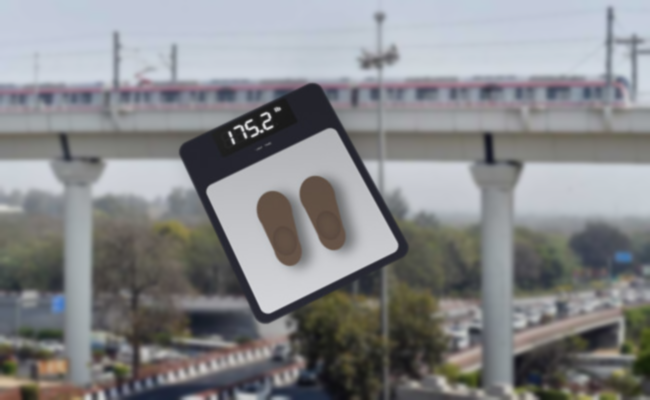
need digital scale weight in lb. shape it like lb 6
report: lb 175.2
